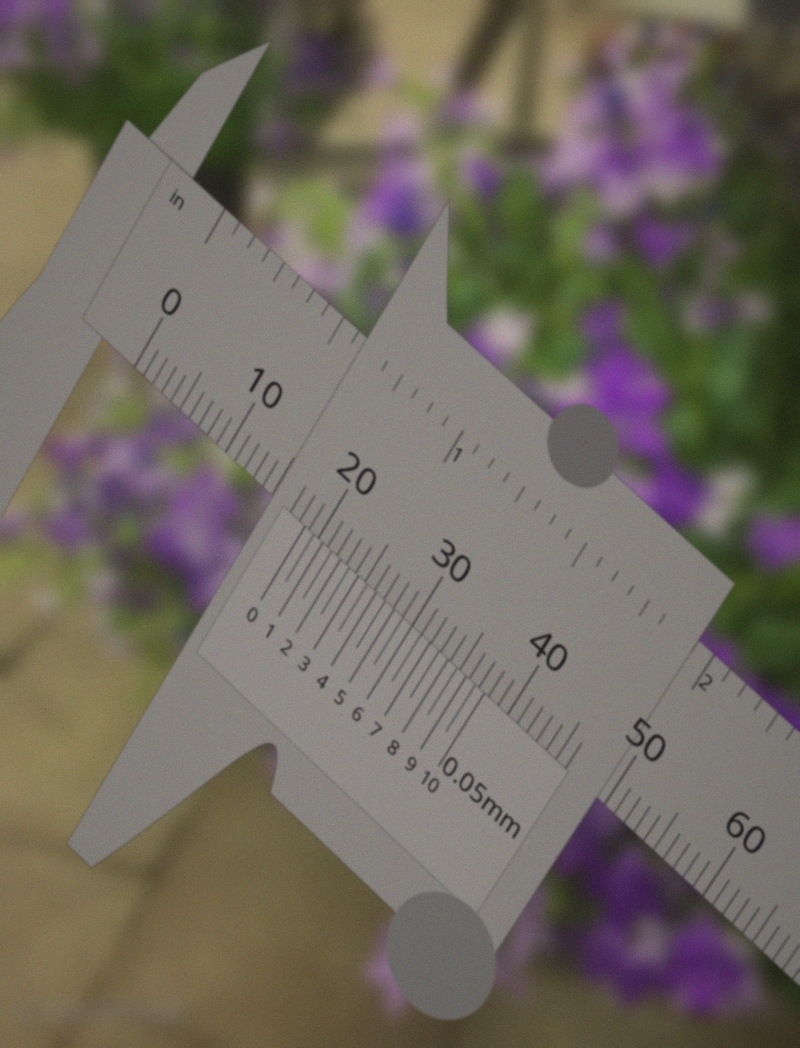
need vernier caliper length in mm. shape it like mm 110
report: mm 18.6
